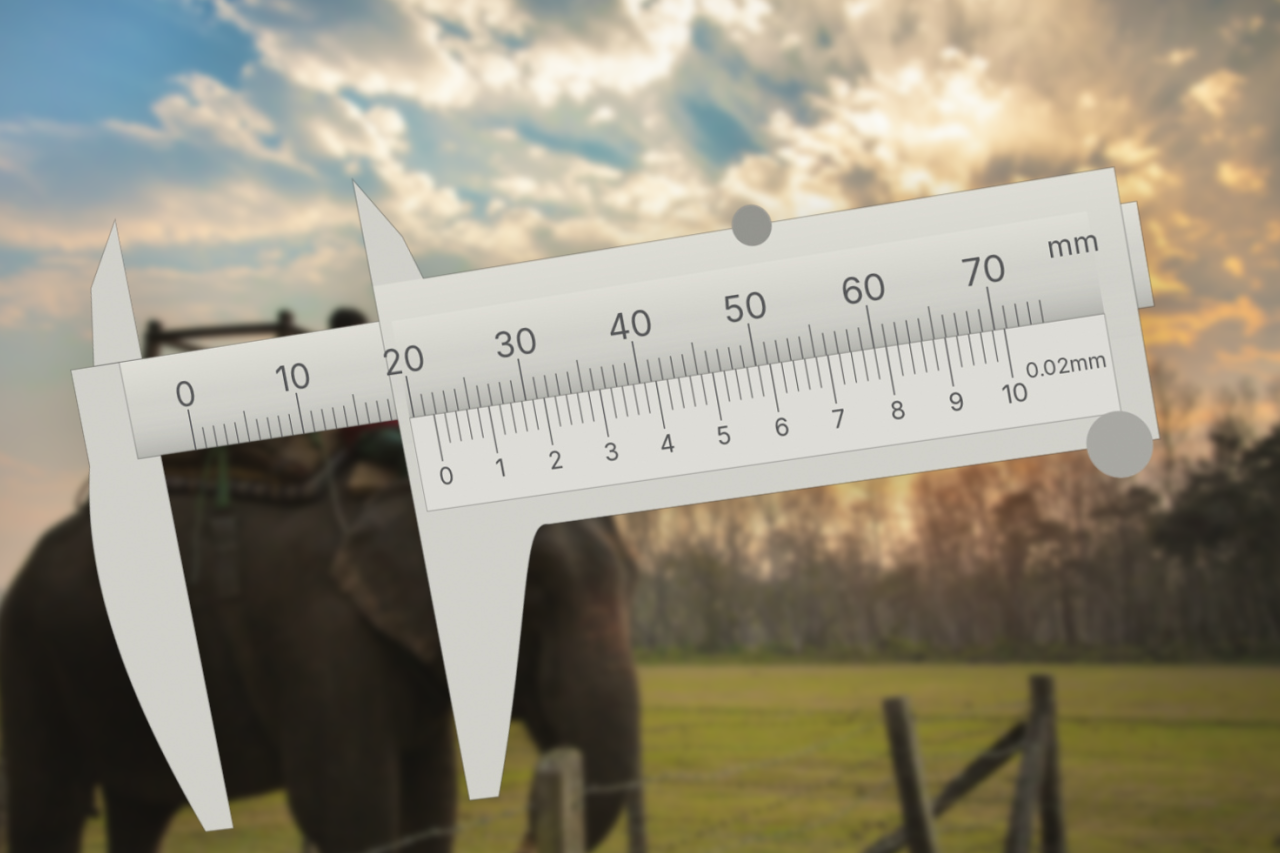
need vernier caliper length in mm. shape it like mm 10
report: mm 21.8
